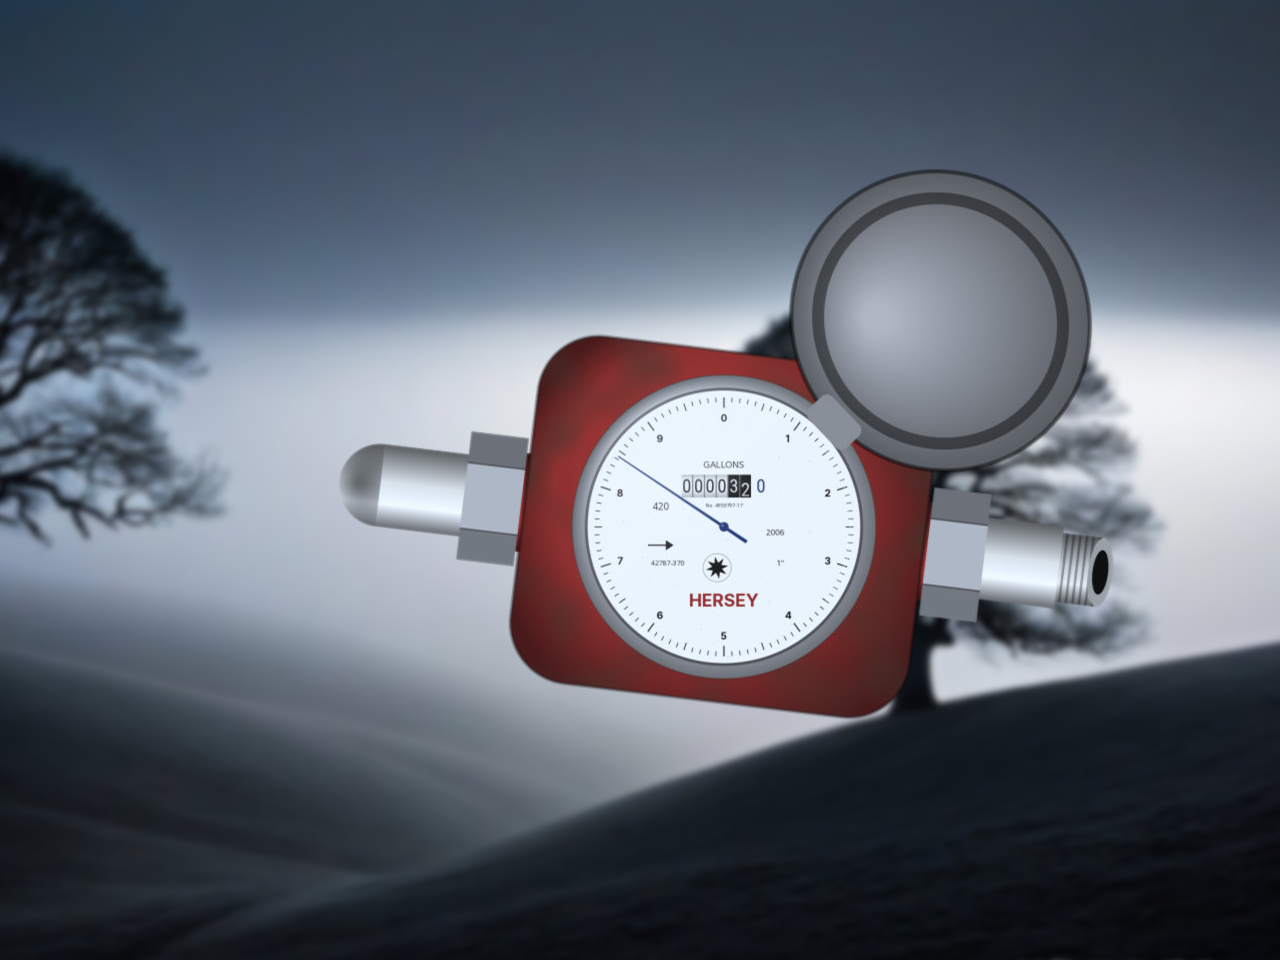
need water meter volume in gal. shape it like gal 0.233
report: gal 318.4
